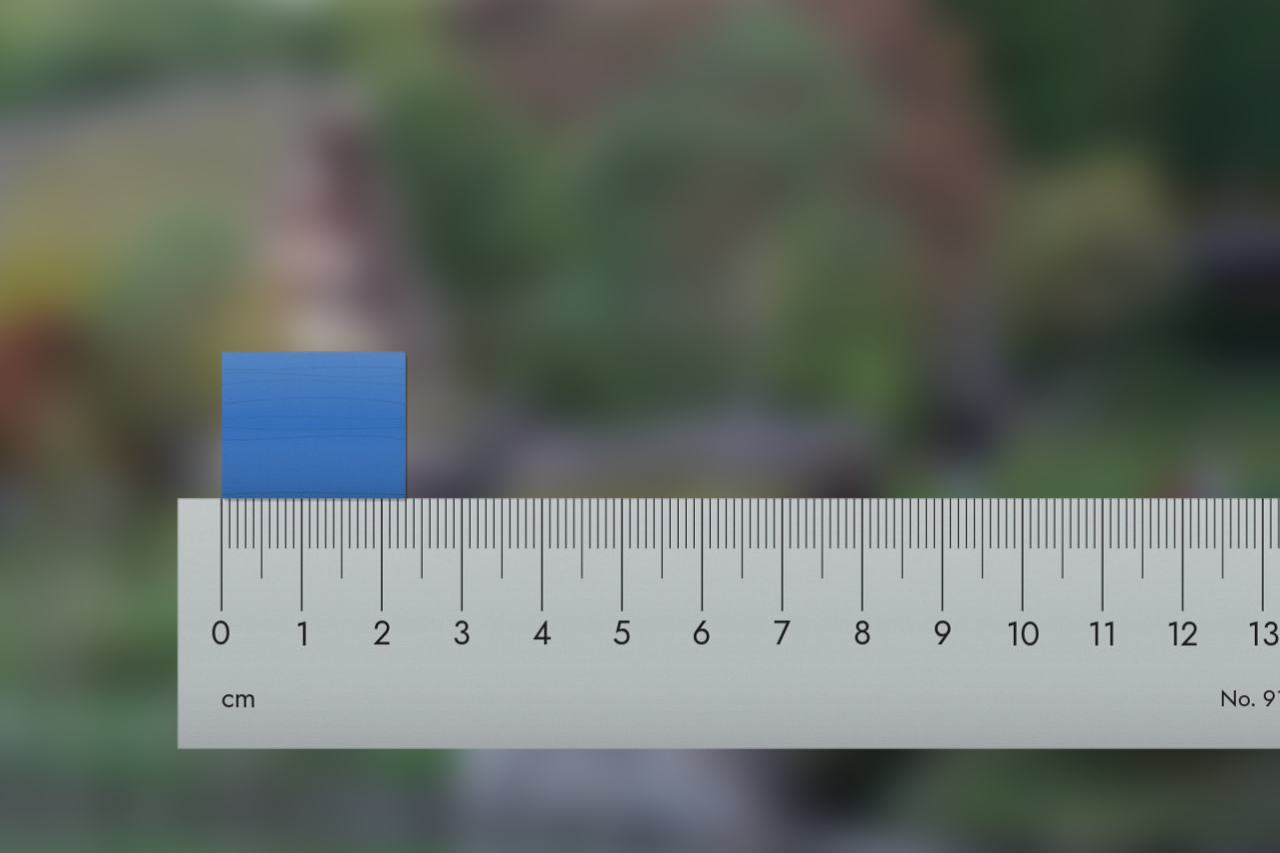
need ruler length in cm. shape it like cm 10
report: cm 2.3
